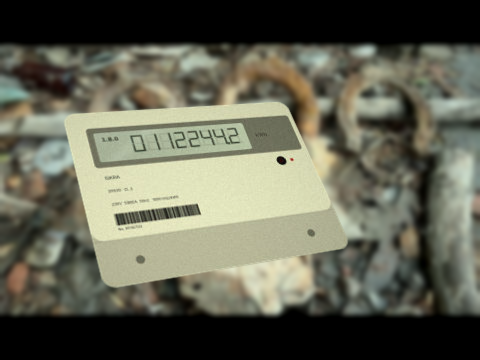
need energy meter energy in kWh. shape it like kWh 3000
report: kWh 112244.2
